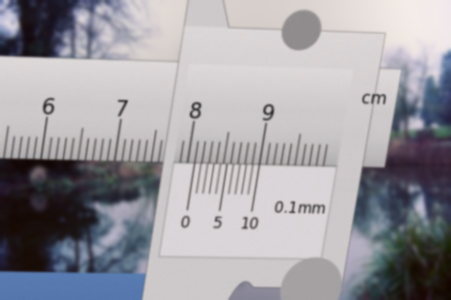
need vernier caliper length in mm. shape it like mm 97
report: mm 81.0
